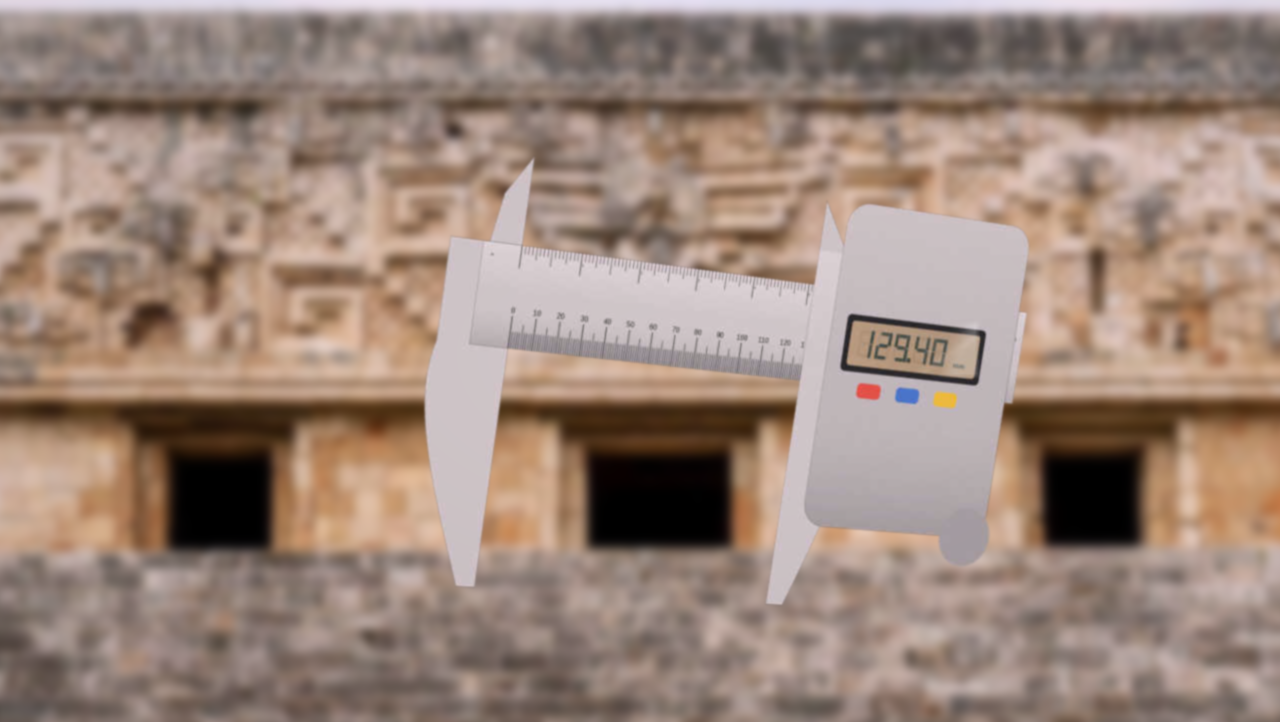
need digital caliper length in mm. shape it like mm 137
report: mm 129.40
